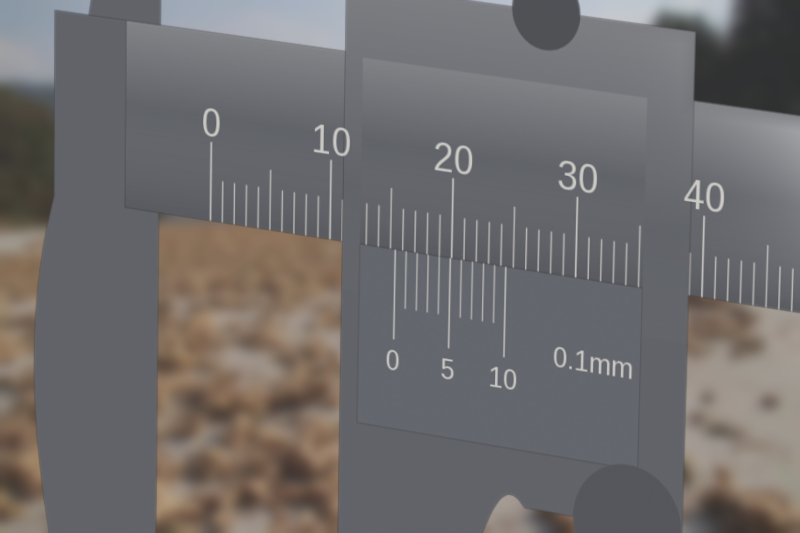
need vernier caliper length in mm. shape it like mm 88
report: mm 15.4
